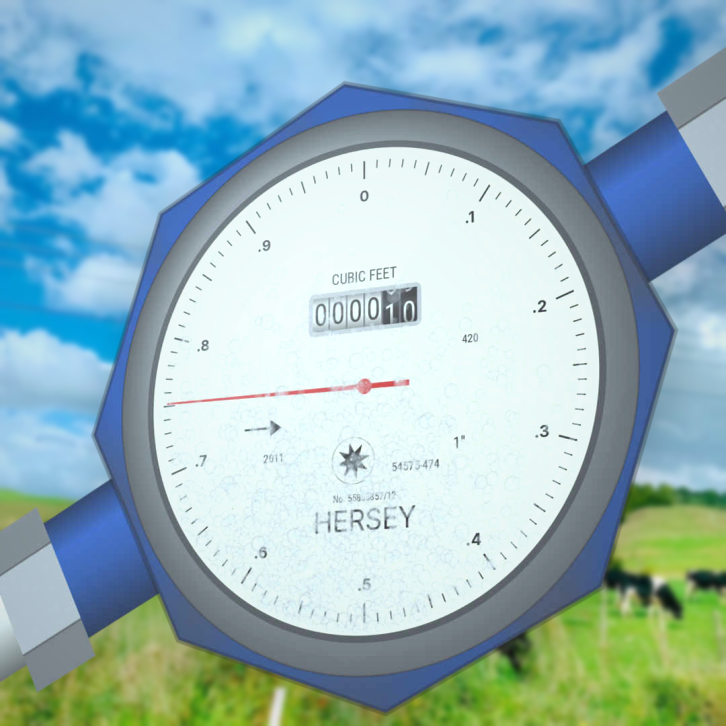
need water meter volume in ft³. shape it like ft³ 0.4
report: ft³ 9.75
